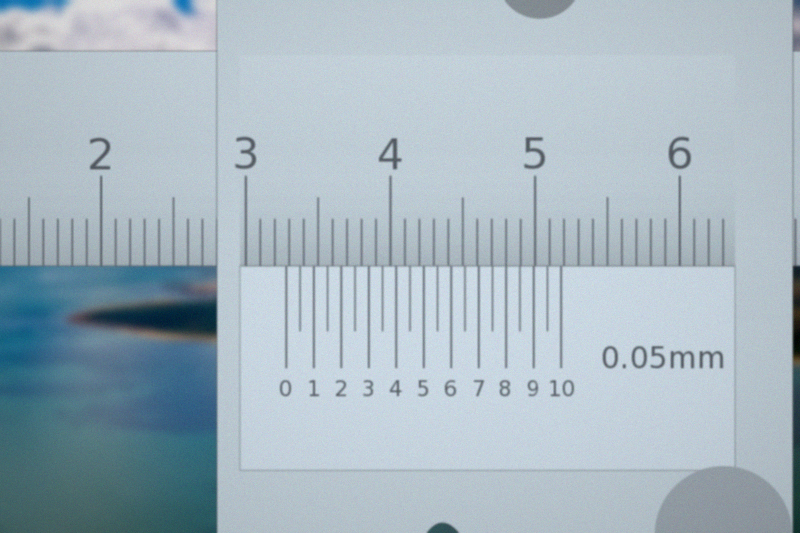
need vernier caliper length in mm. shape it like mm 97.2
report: mm 32.8
